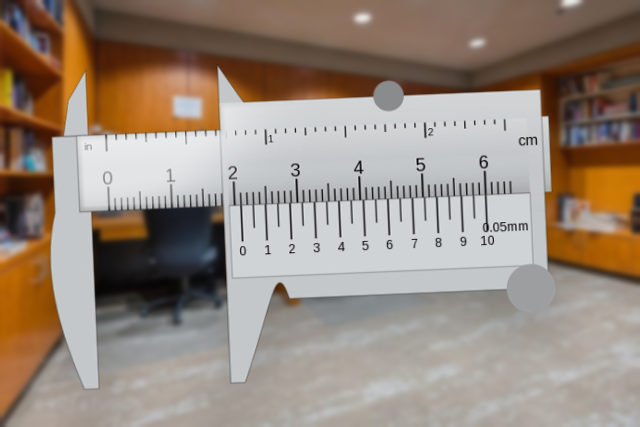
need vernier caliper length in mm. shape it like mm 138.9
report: mm 21.0
